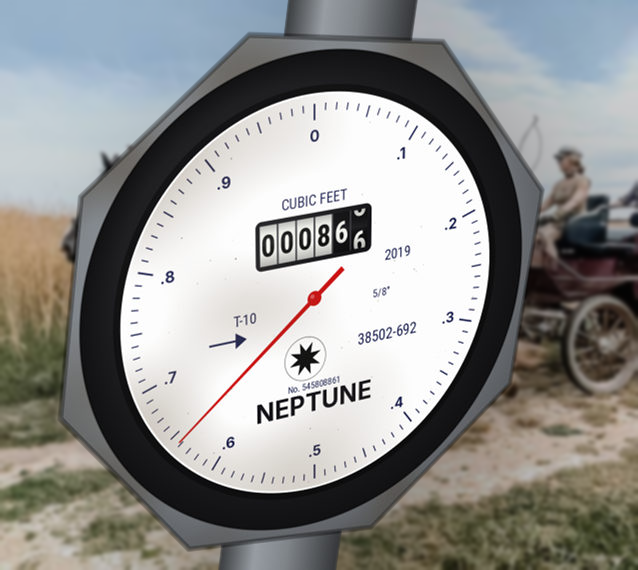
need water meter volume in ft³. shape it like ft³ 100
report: ft³ 865.64
